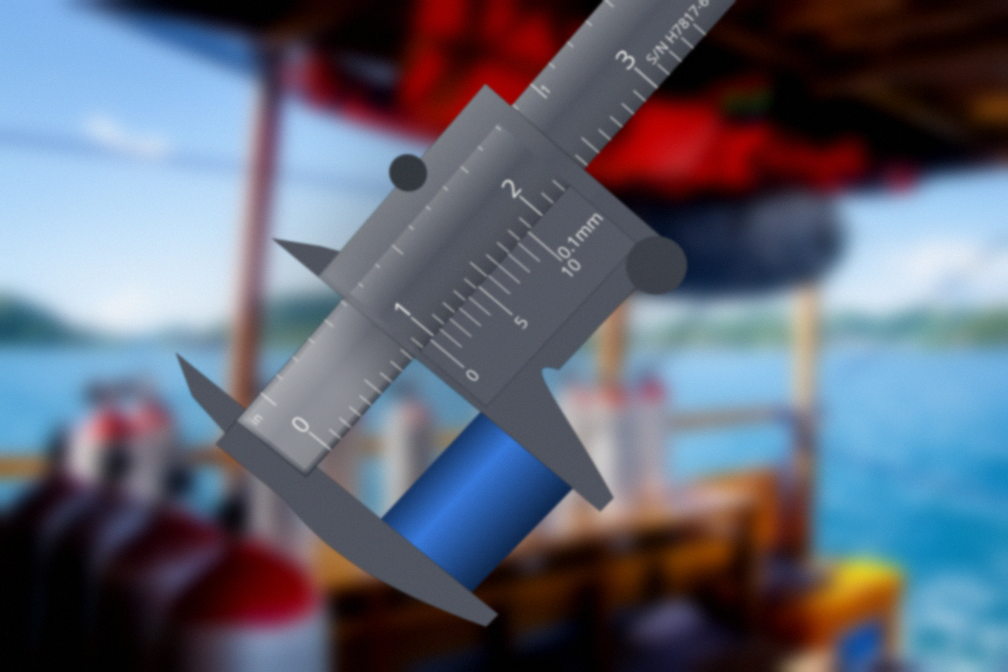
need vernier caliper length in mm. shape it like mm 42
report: mm 9.7
